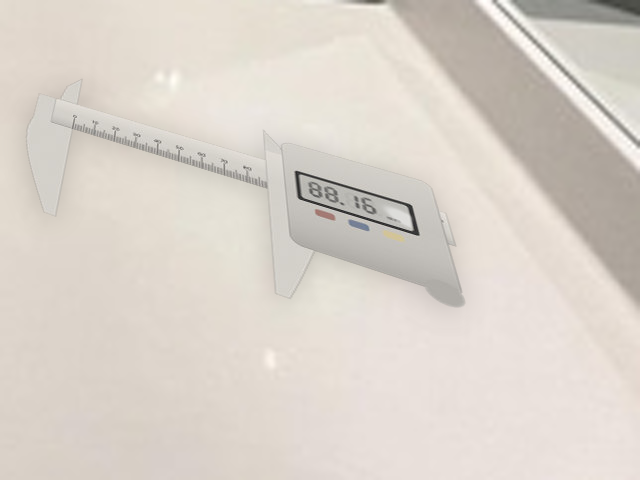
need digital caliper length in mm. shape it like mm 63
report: mm 88.16
